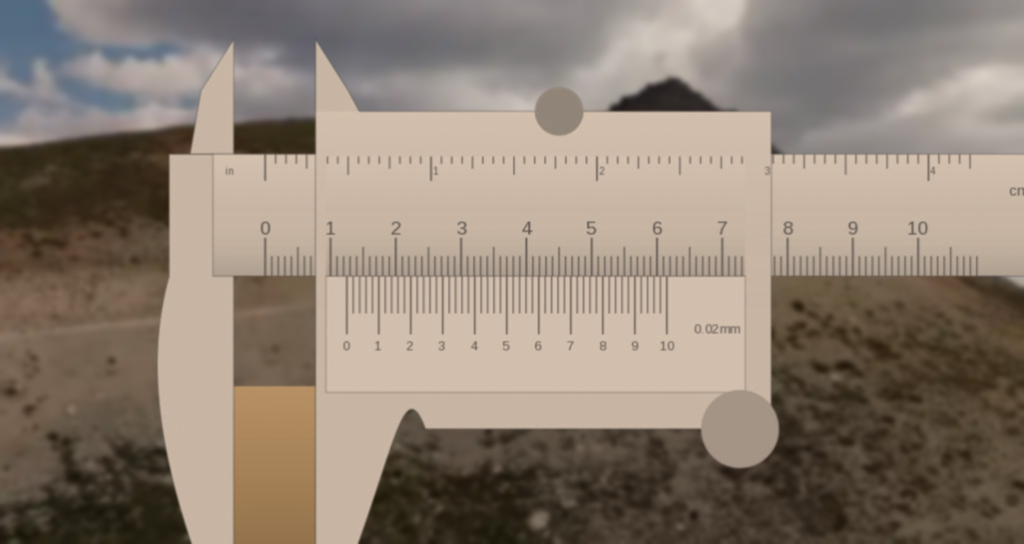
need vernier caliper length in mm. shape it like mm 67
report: mm 12.5
